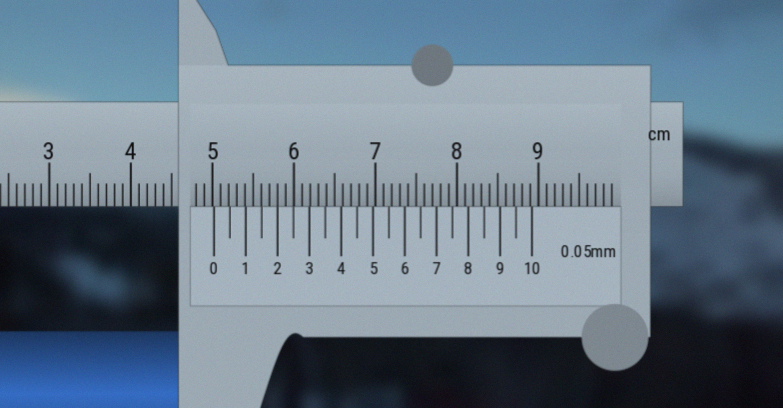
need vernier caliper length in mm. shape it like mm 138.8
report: mm 50.2
